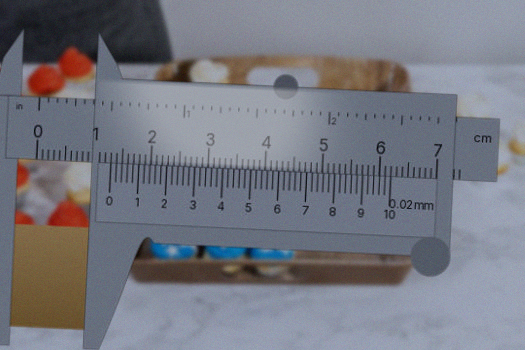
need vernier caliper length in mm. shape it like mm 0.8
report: mm 13.0
